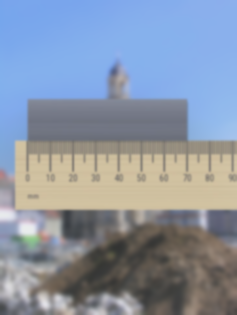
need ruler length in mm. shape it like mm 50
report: mm 70
